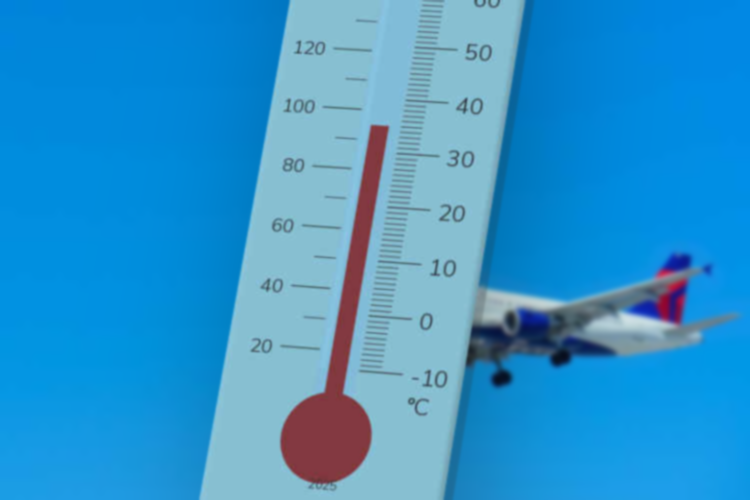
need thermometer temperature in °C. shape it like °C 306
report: °C 35
